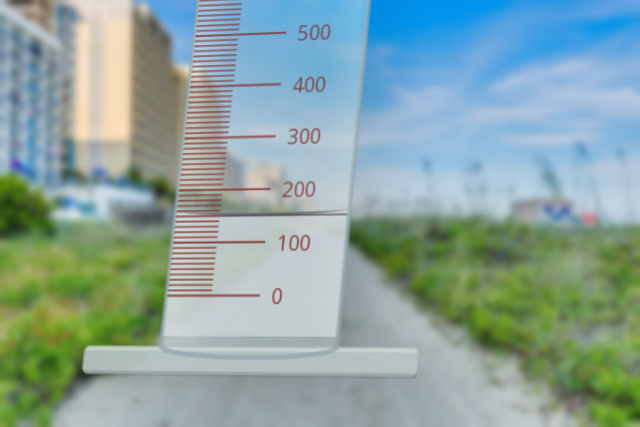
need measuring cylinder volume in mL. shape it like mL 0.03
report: mL 150
